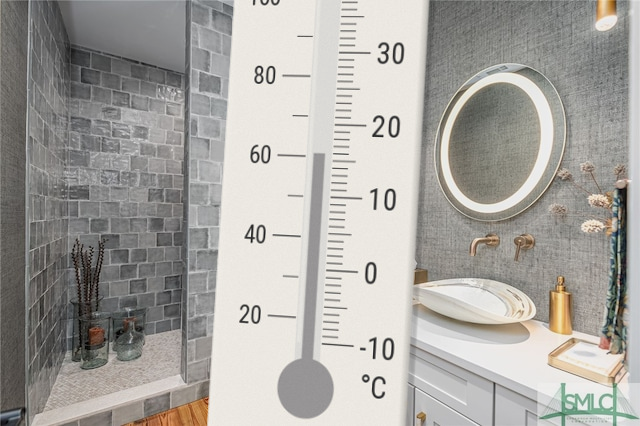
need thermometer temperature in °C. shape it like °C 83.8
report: °C 16
